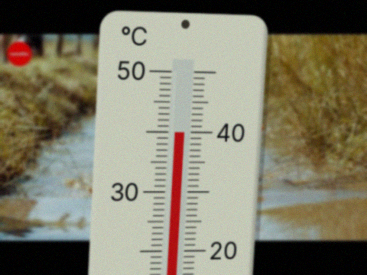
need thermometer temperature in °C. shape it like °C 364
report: °C 40
